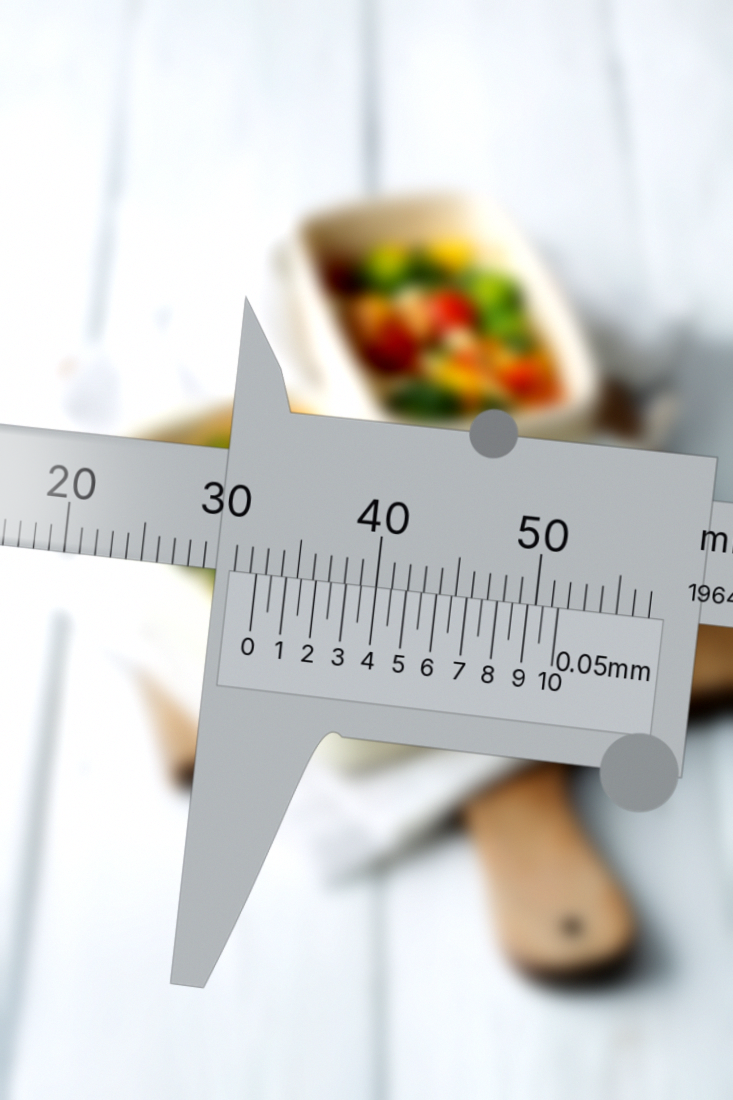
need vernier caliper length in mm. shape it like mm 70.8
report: mm 32.4
